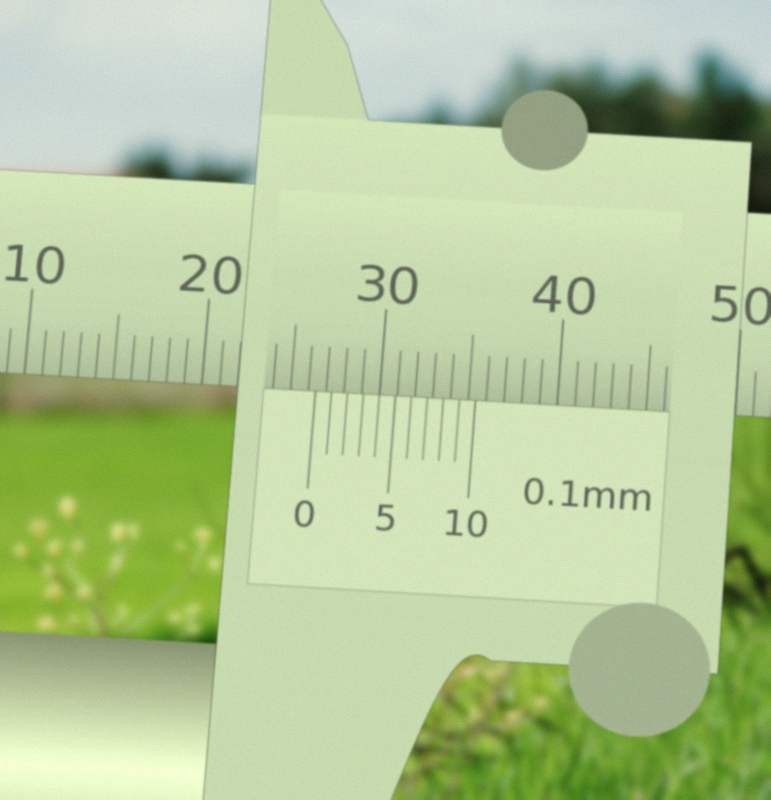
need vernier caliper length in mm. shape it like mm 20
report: mm 26.4
